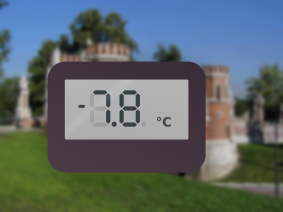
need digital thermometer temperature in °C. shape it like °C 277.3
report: °C -7.8
